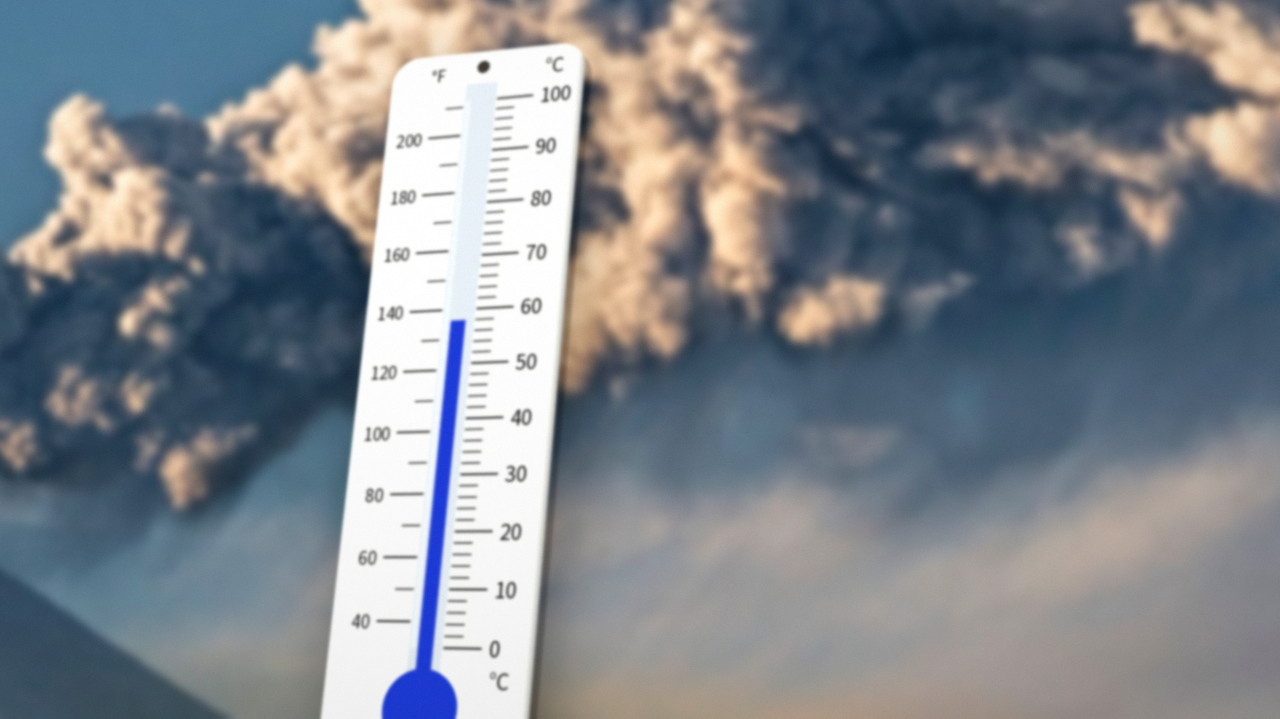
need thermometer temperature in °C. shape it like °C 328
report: °C 58
